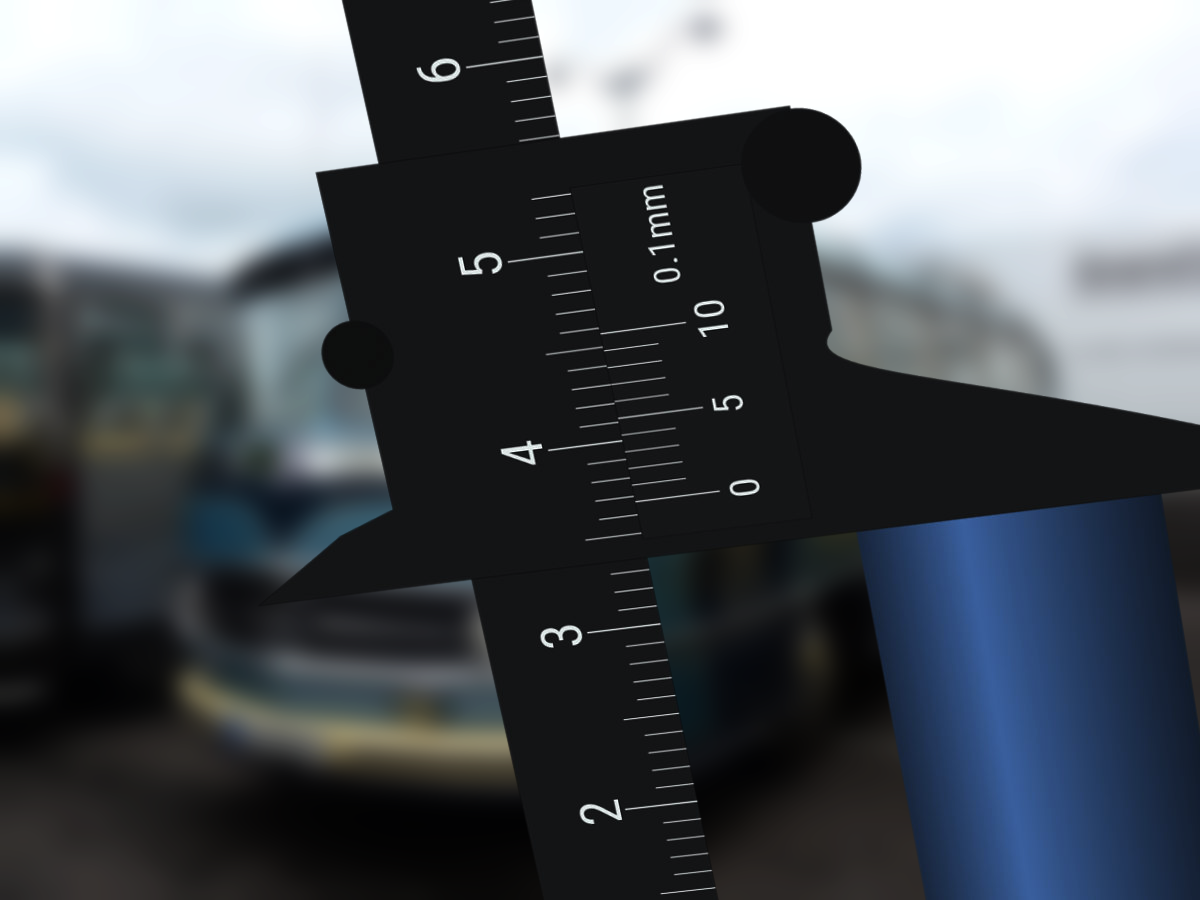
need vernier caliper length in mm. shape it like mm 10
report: mm 36.7
